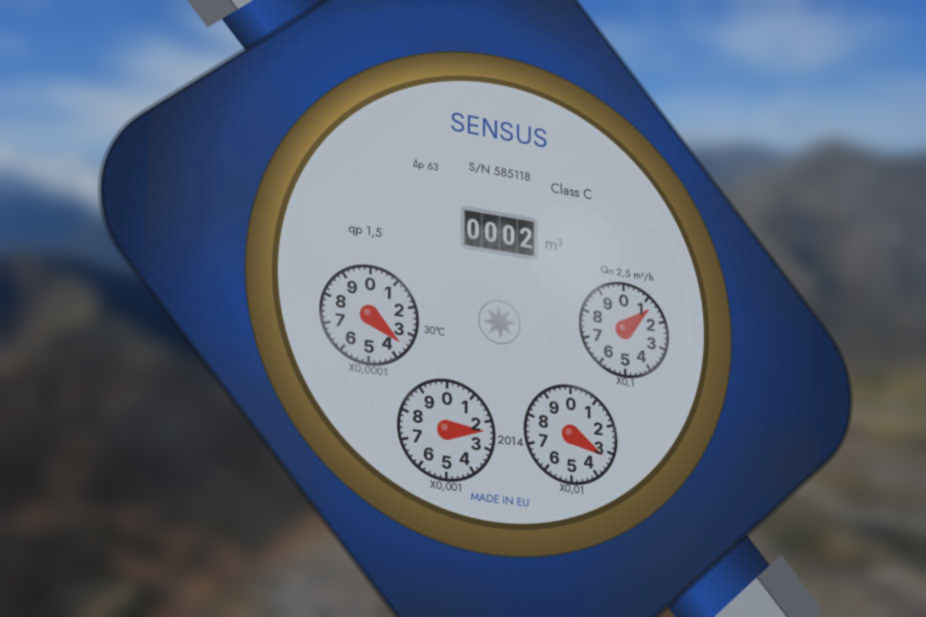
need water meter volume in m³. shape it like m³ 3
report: m³ 2.1323
